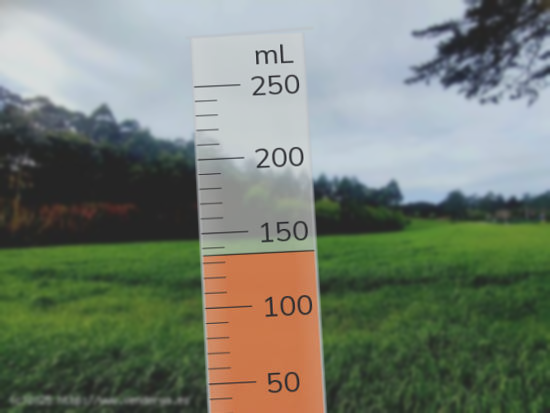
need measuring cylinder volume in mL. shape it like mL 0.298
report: mL 135
